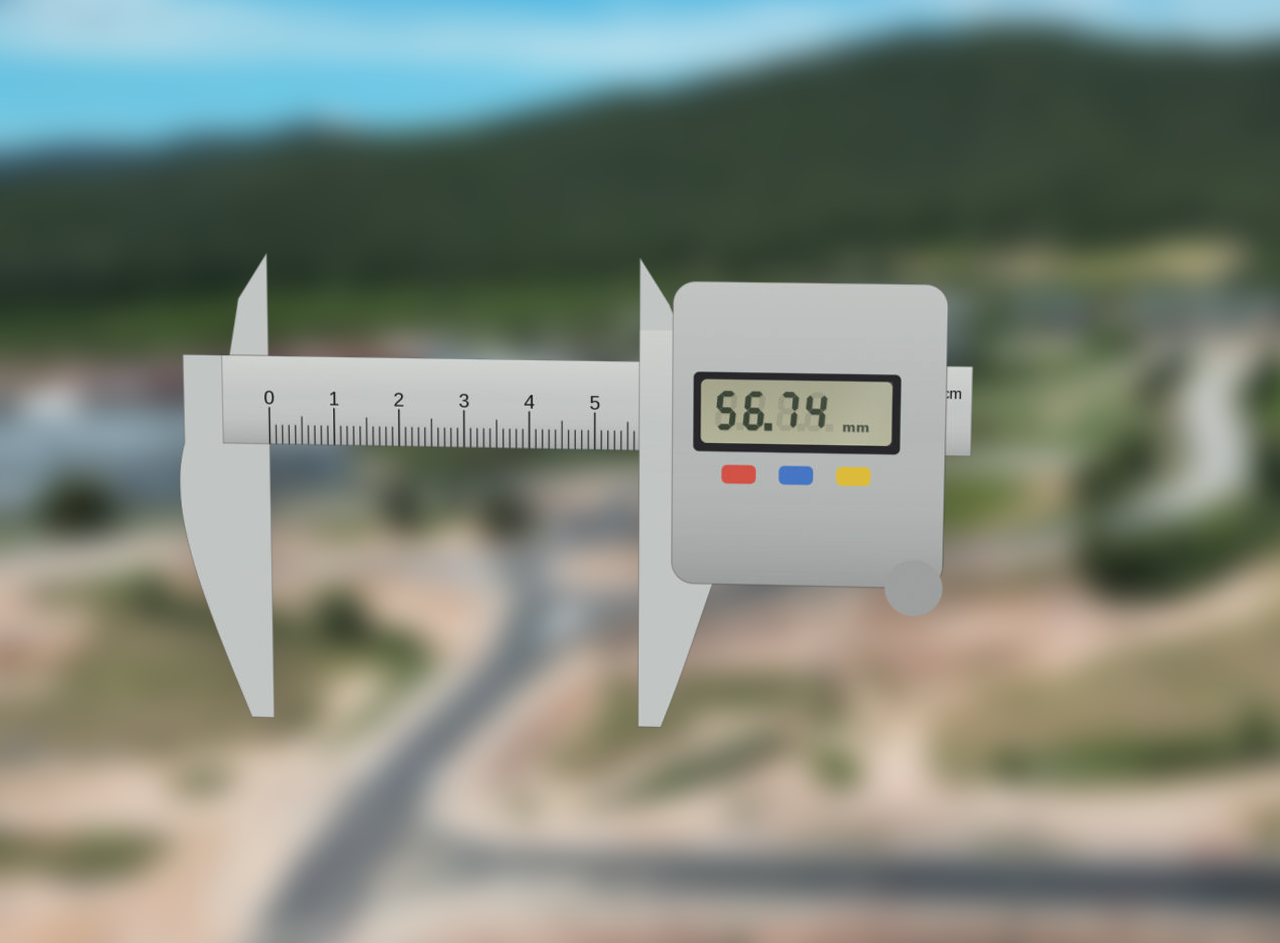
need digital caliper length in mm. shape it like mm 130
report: mm 56.74
